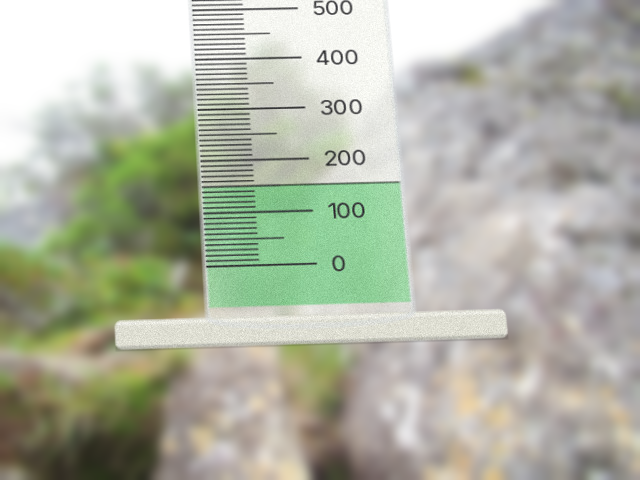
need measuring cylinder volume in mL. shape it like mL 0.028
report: mL 150
